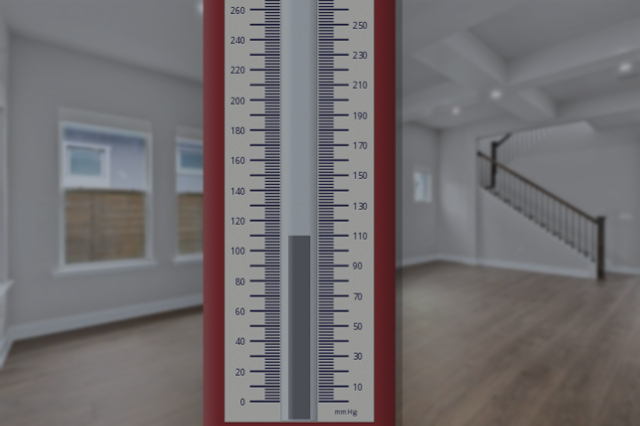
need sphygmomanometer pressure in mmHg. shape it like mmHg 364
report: mmHg 110
